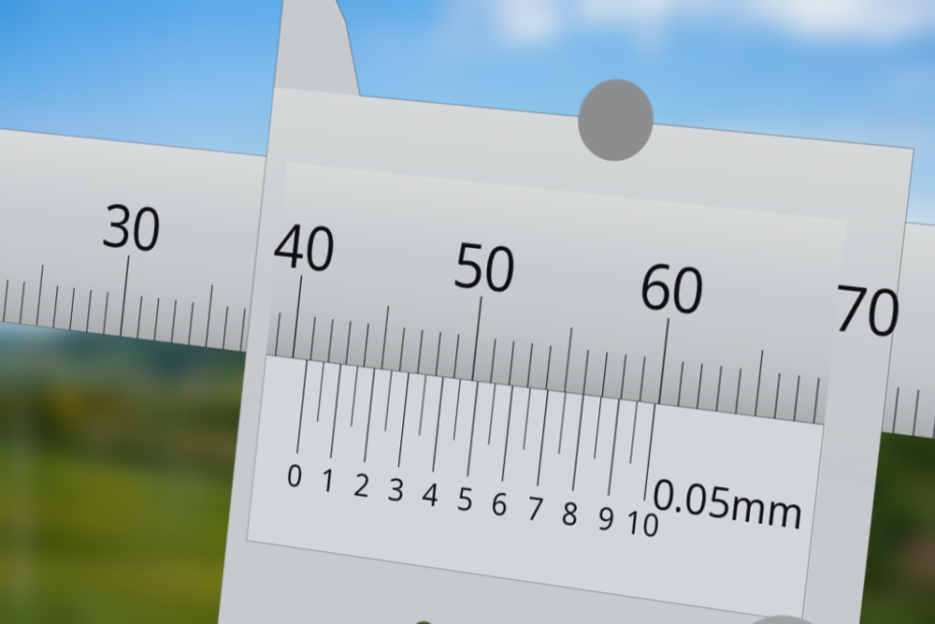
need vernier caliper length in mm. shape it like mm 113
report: mm 40.8
